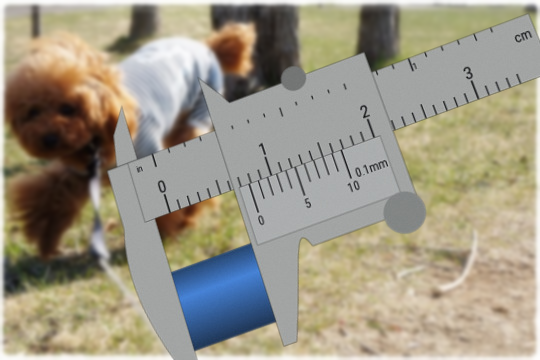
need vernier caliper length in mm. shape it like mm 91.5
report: mm 7.8
